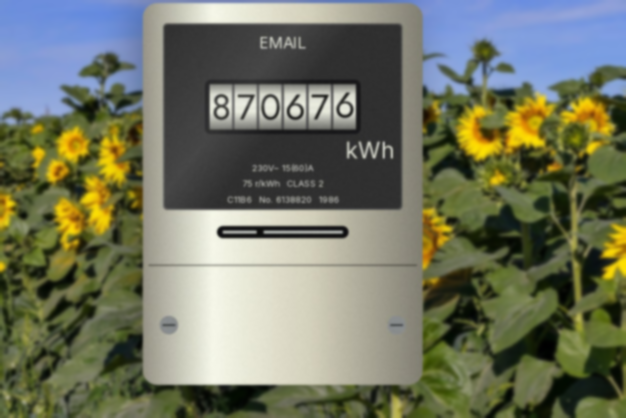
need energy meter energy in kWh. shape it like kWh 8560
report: kWh 870676
